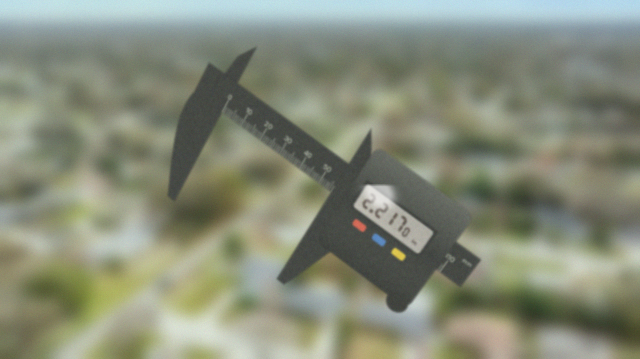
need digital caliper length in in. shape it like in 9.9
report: in 2.2170
